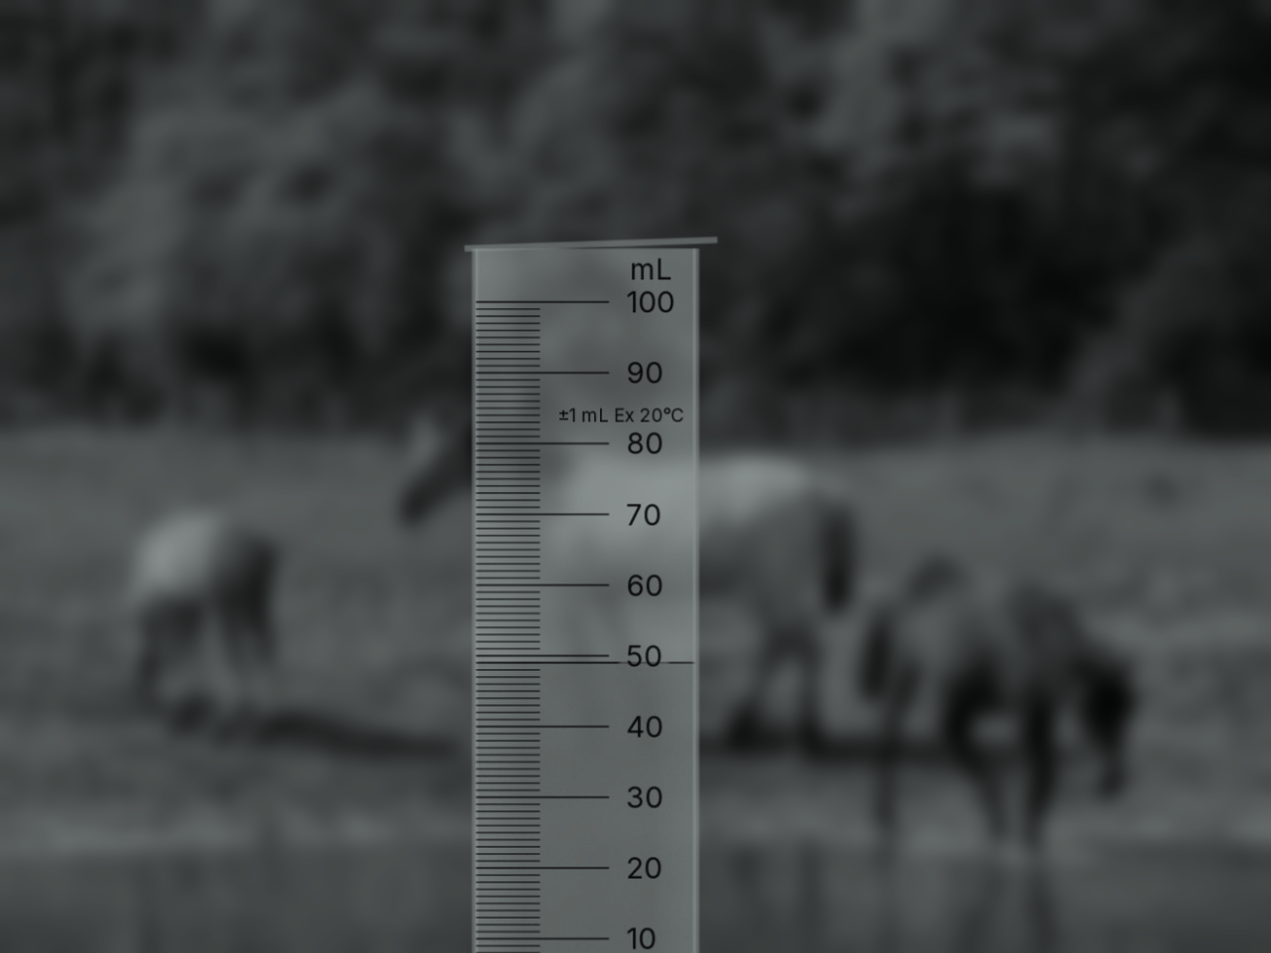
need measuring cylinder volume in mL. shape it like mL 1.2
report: mL 49
